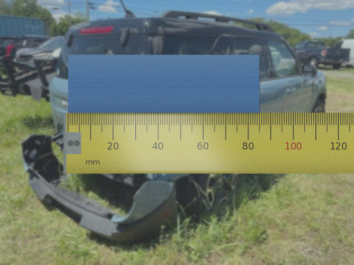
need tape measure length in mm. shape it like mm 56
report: mm 85
